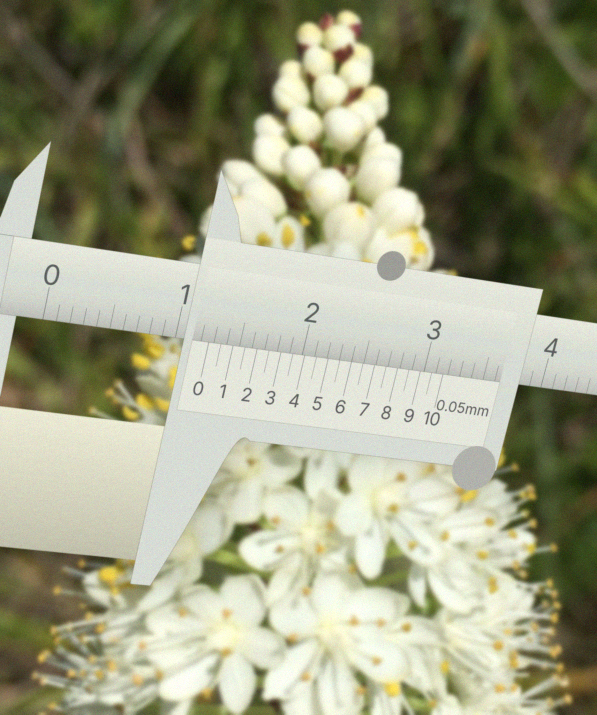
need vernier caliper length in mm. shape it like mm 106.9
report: mm 12.6
